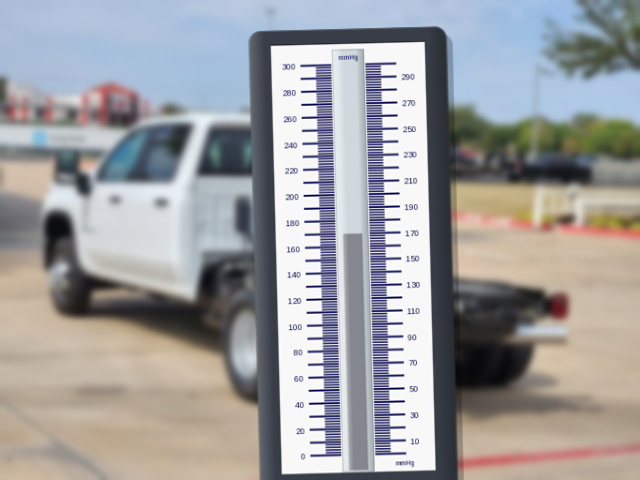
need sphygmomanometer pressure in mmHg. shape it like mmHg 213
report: mmHg 170
